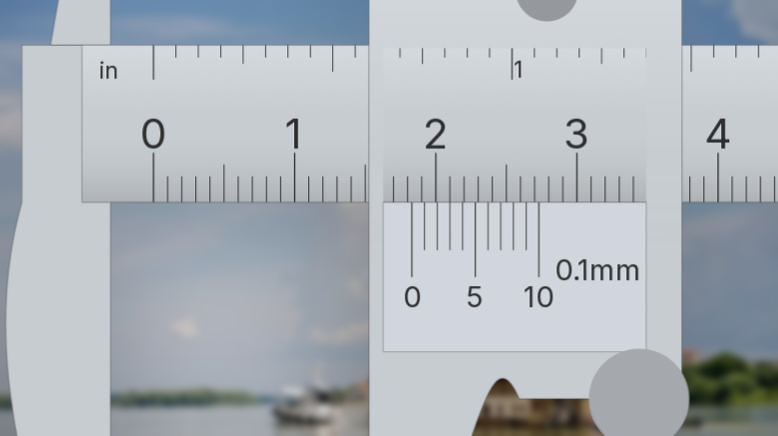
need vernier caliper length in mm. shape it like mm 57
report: mm 18.3
